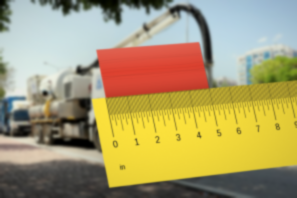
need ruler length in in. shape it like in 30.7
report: in 5
